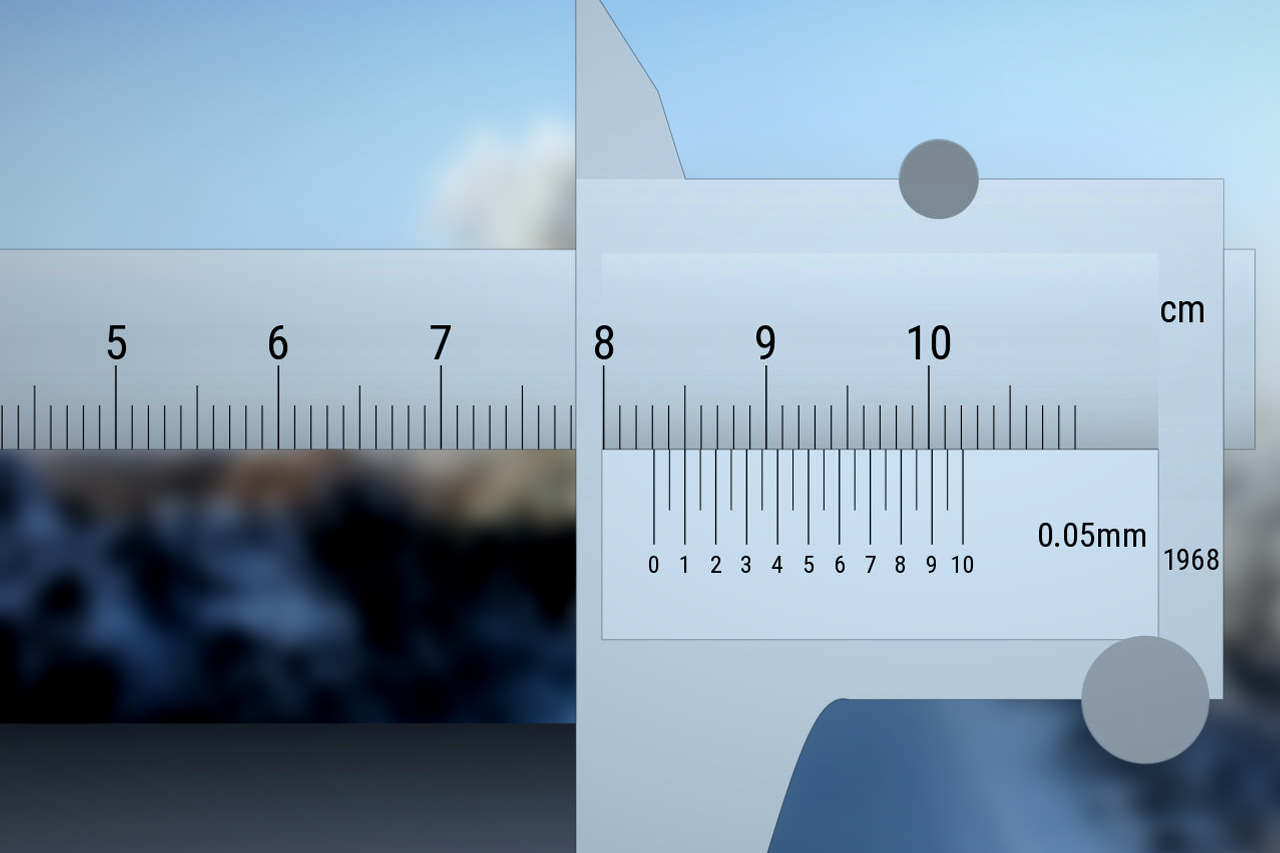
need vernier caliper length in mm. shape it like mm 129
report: mm 83.1
